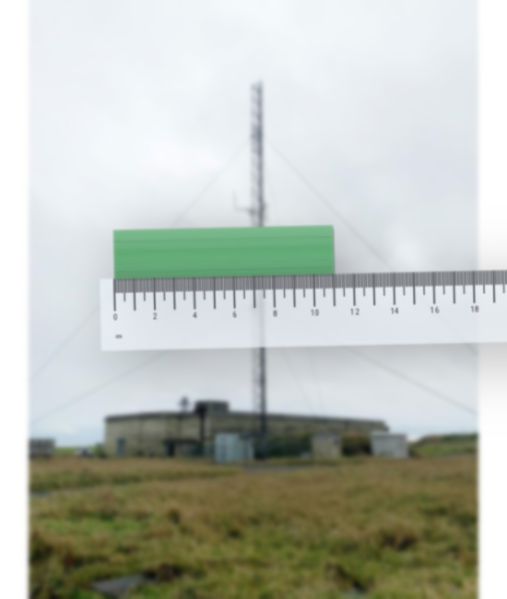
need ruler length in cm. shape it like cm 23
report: cm 11
